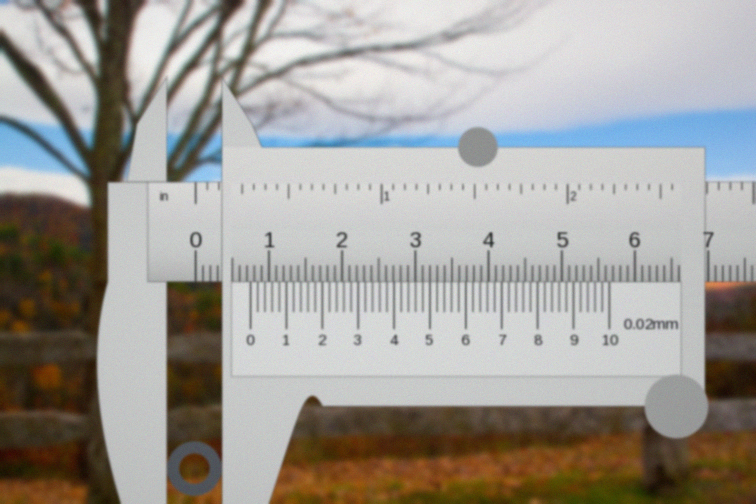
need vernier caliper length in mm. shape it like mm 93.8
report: mm 7.5
